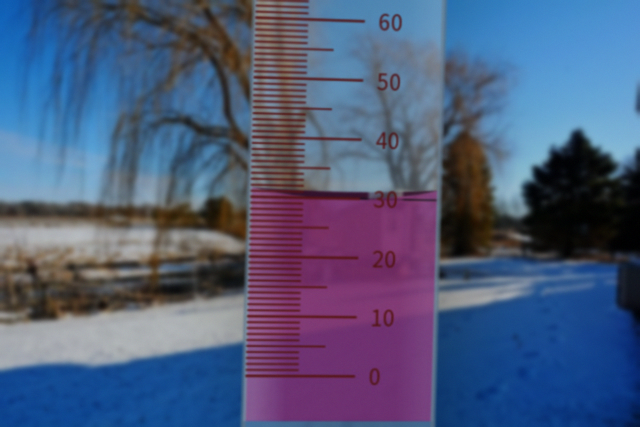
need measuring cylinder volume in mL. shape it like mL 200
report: mL 30
